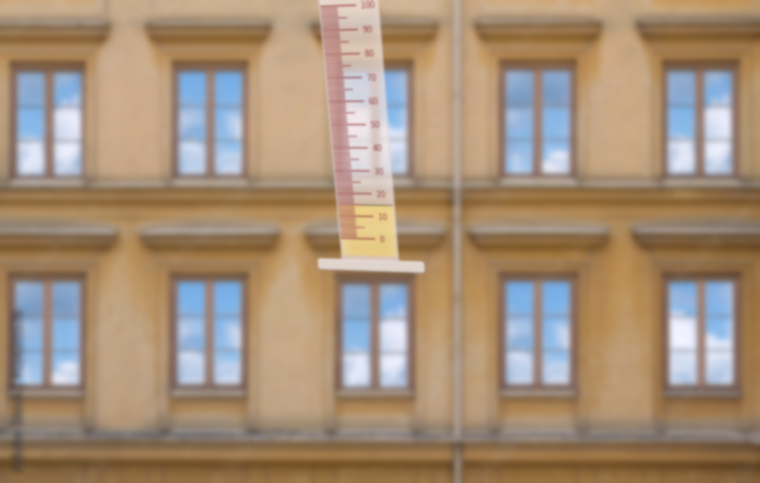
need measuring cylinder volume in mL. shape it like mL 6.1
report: mL 15
